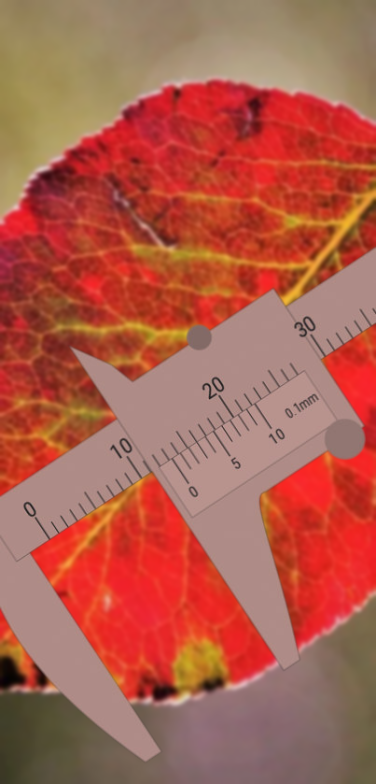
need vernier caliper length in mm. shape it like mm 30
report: mm 13.3
